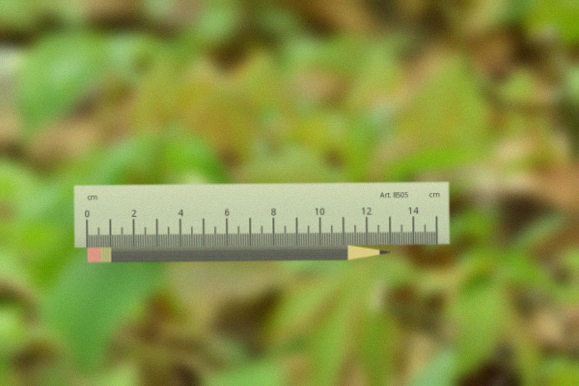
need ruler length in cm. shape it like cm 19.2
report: cm 13
